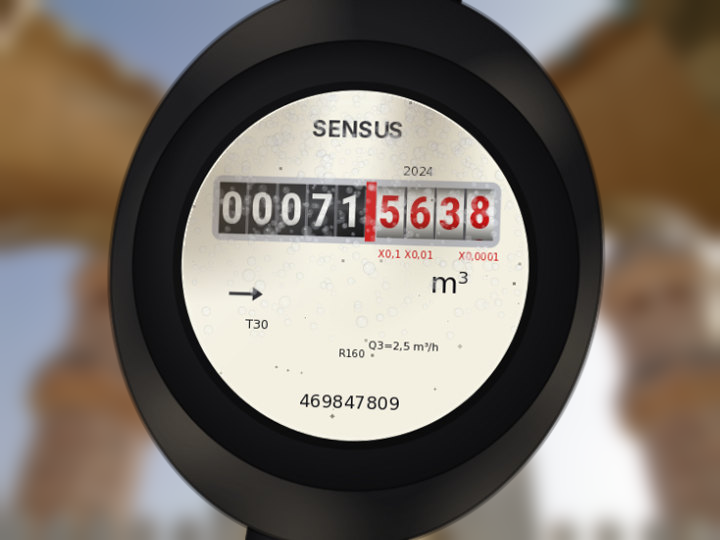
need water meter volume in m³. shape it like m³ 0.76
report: m³ 71.5638
